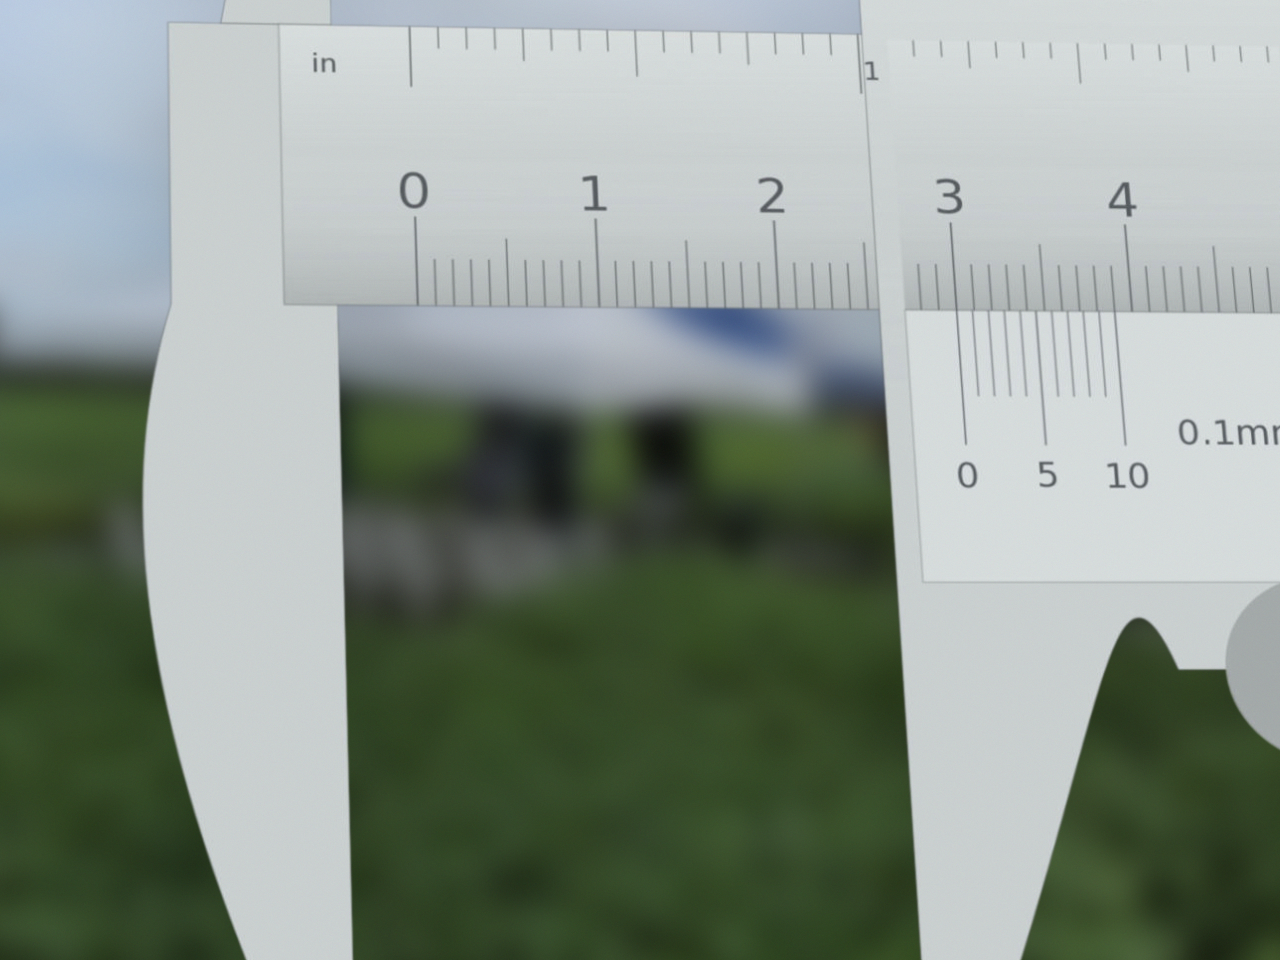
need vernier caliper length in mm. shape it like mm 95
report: mm 30.0
